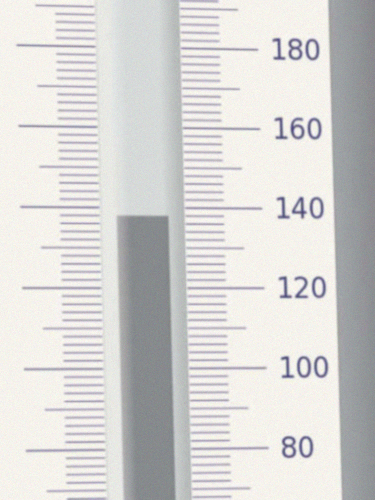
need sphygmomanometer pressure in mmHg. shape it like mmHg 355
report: mmHg 138
